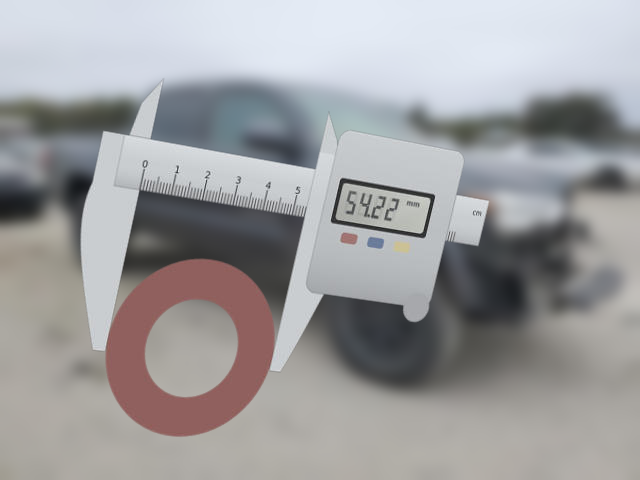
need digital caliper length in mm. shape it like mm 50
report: mm 54.22
